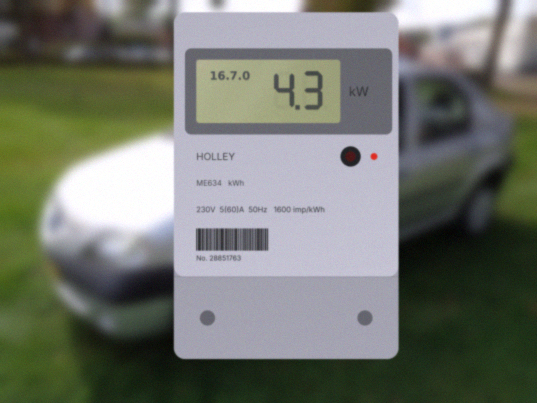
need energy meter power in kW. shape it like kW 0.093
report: kW 4.3
